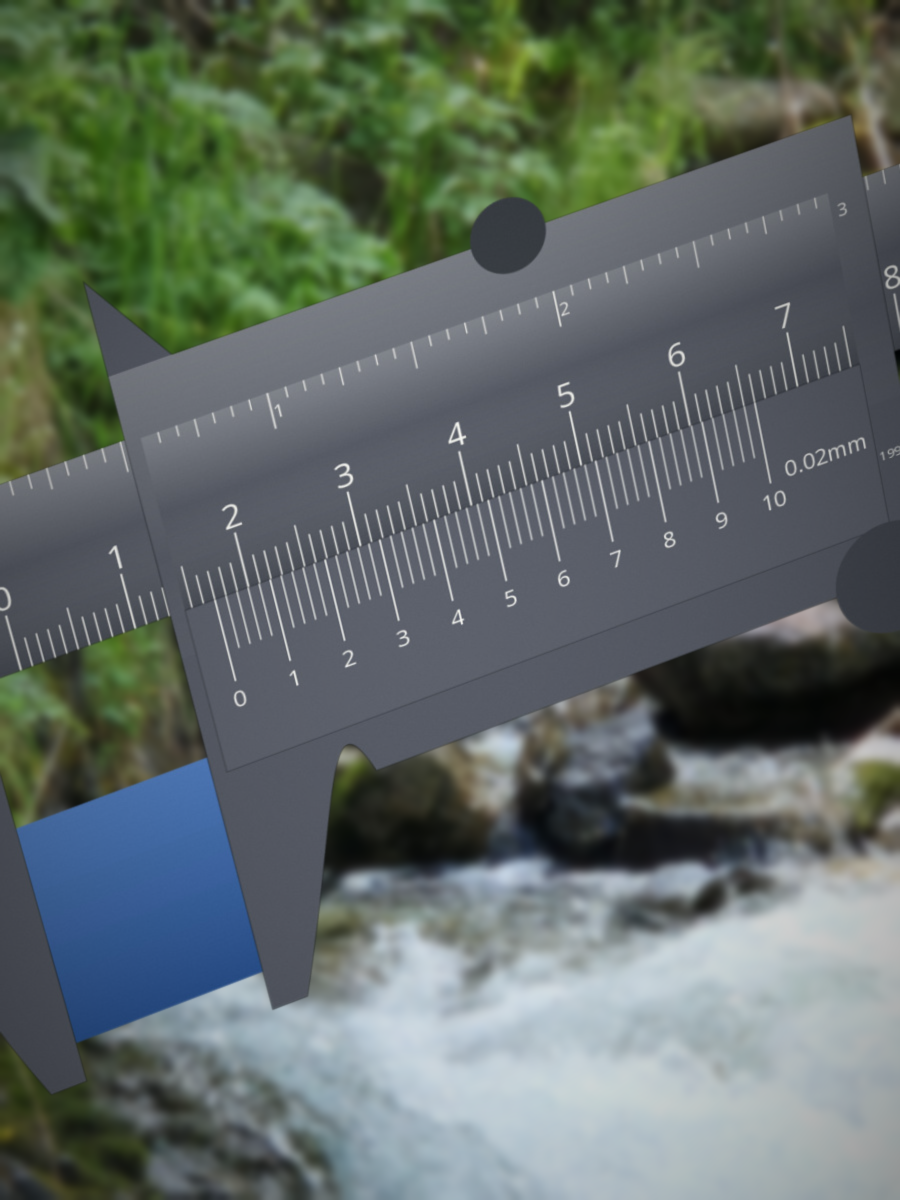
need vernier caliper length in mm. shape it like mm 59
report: mm 17.0
